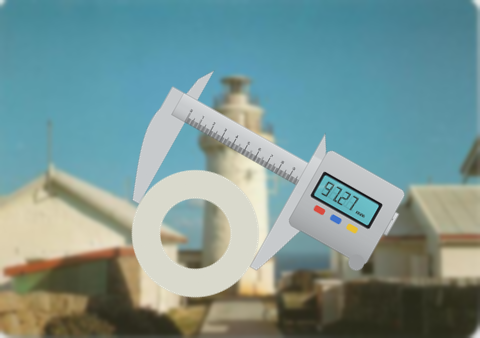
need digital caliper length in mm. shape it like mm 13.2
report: mm 97.27
